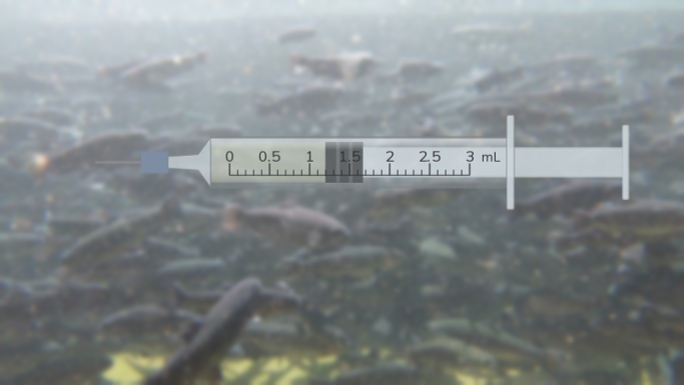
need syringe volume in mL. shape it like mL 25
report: mL 1.2
